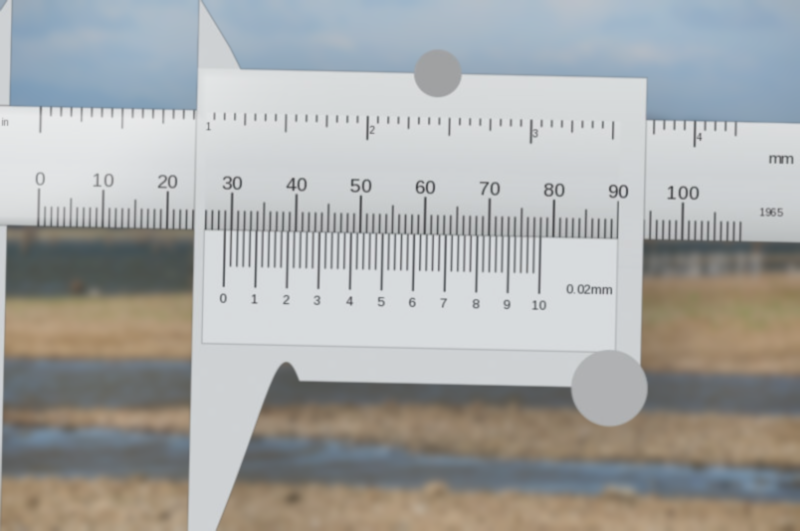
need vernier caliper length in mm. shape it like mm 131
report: mm 29.0
